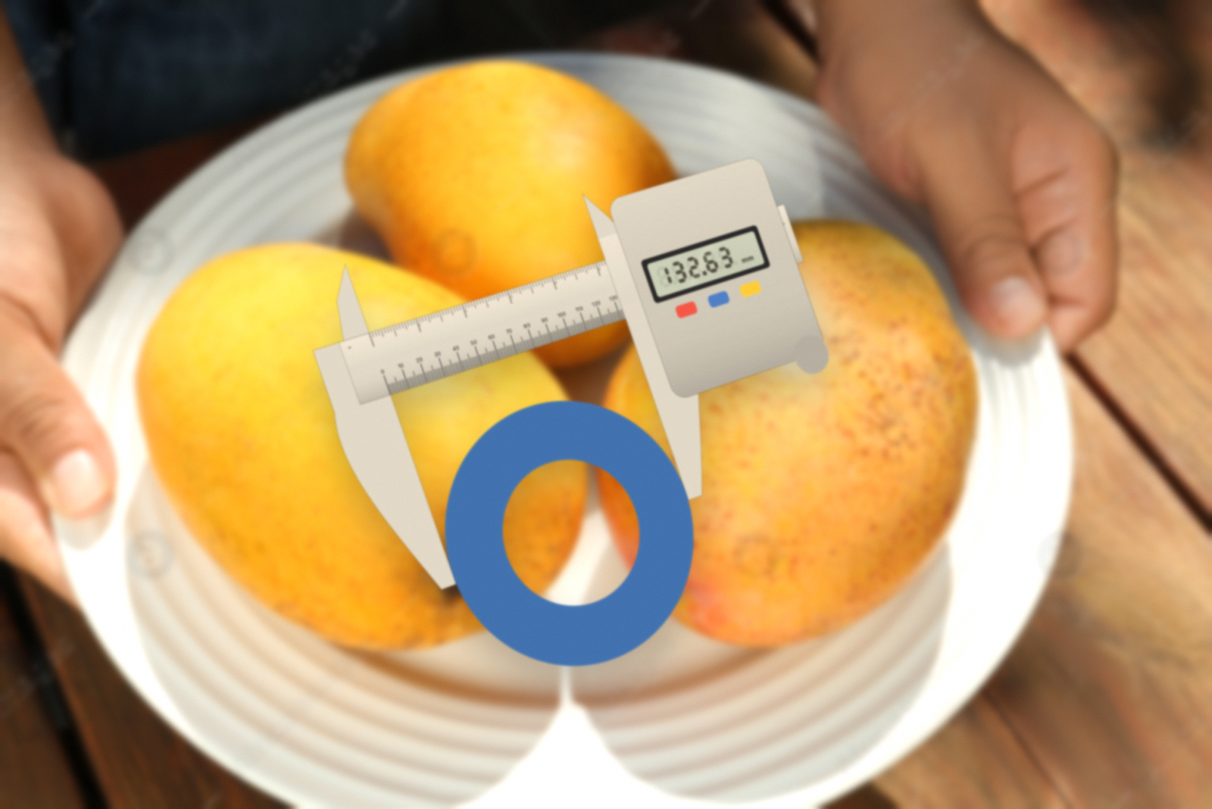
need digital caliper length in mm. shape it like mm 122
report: mm 132.63
